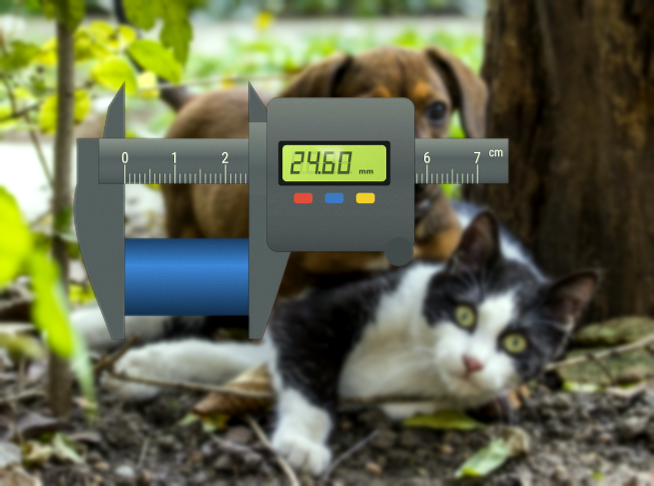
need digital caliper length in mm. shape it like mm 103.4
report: mm 24.60
